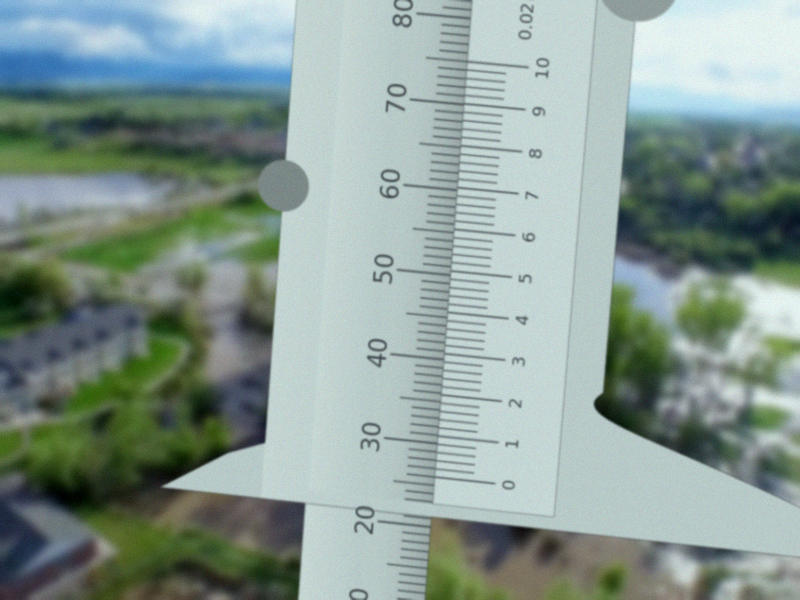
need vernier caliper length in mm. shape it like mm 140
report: mm 26.0
